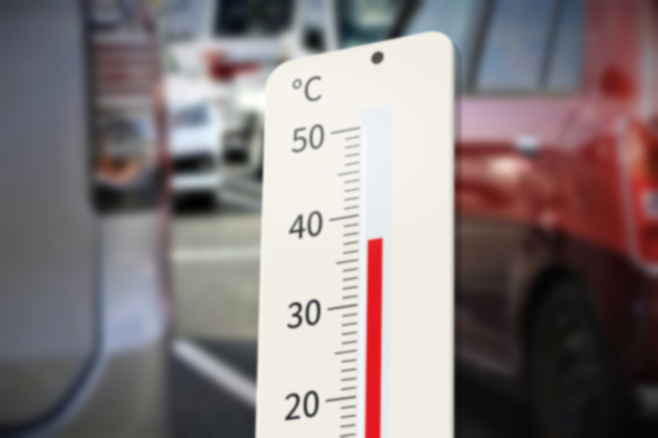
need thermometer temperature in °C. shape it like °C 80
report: °C 37
